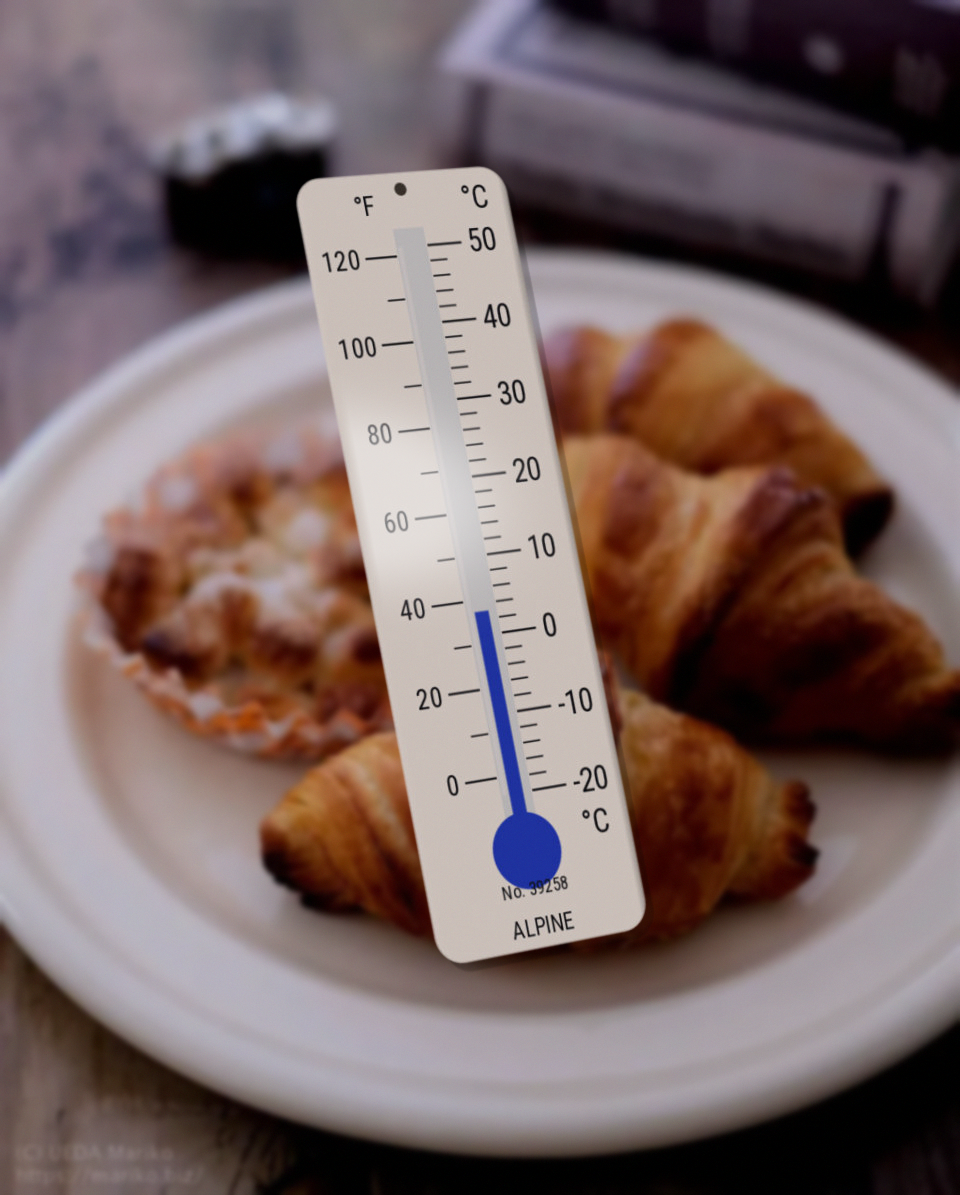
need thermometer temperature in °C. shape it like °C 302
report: °C 3
